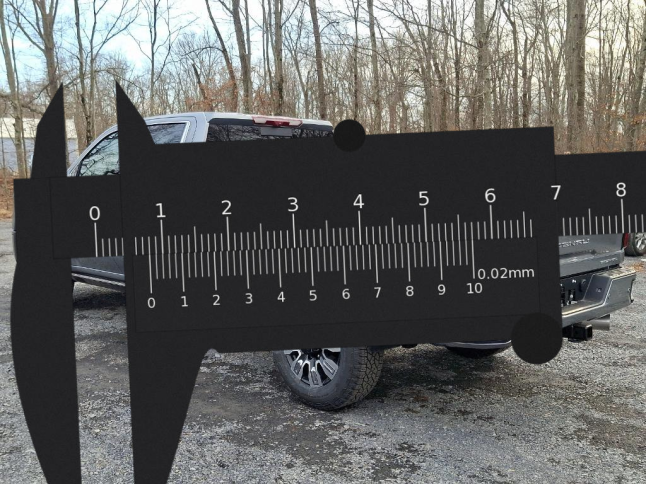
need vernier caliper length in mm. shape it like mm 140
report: mm 8.0
